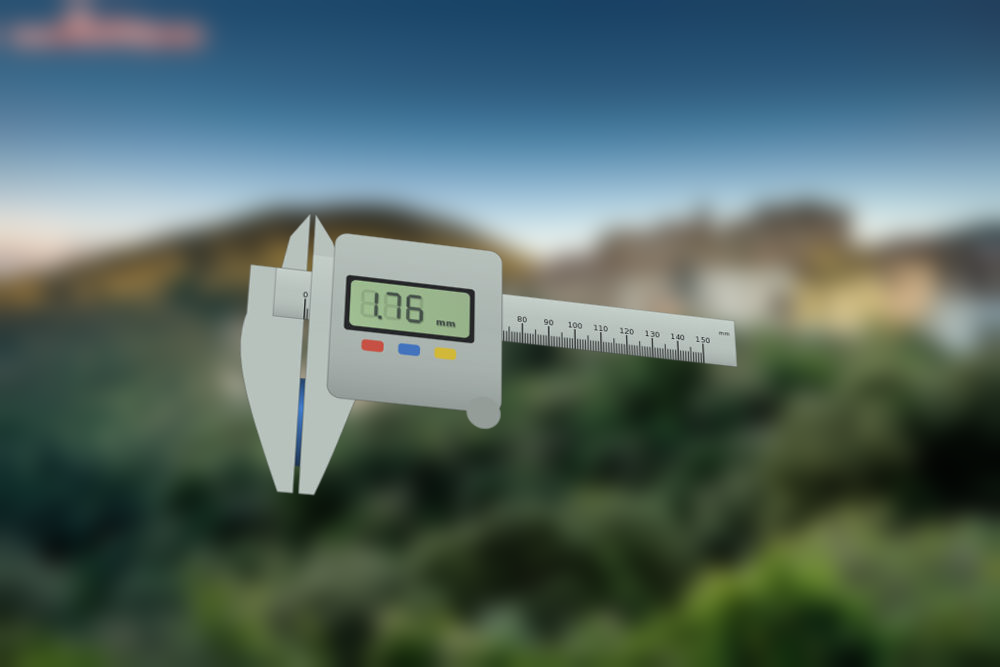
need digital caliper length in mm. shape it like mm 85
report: mm 1.76
